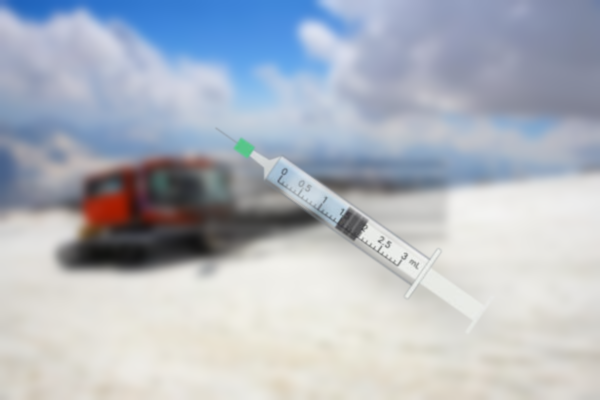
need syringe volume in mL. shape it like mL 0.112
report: mL 1.5
